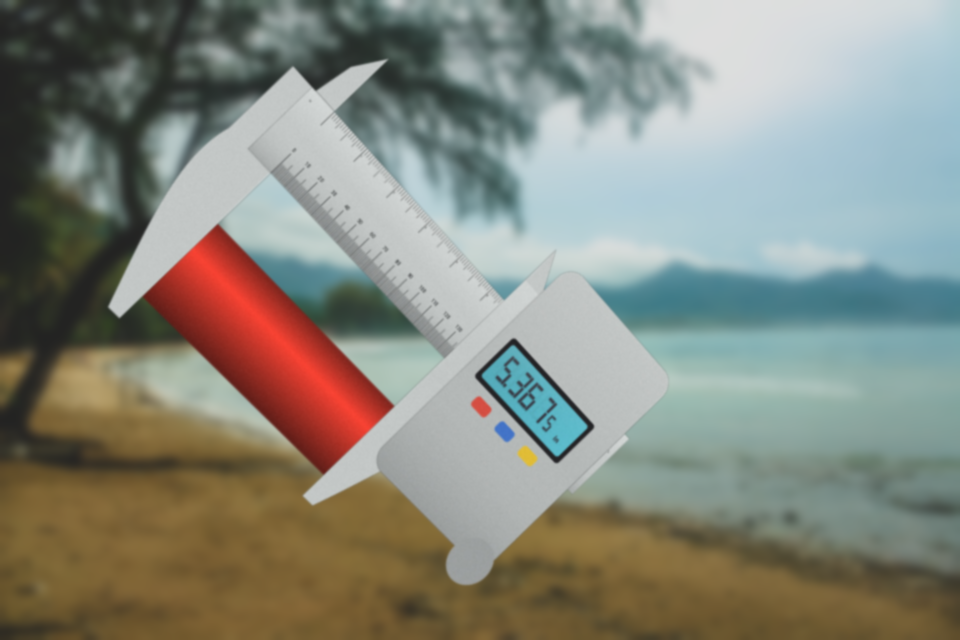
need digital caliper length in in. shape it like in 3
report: in 5.3675
